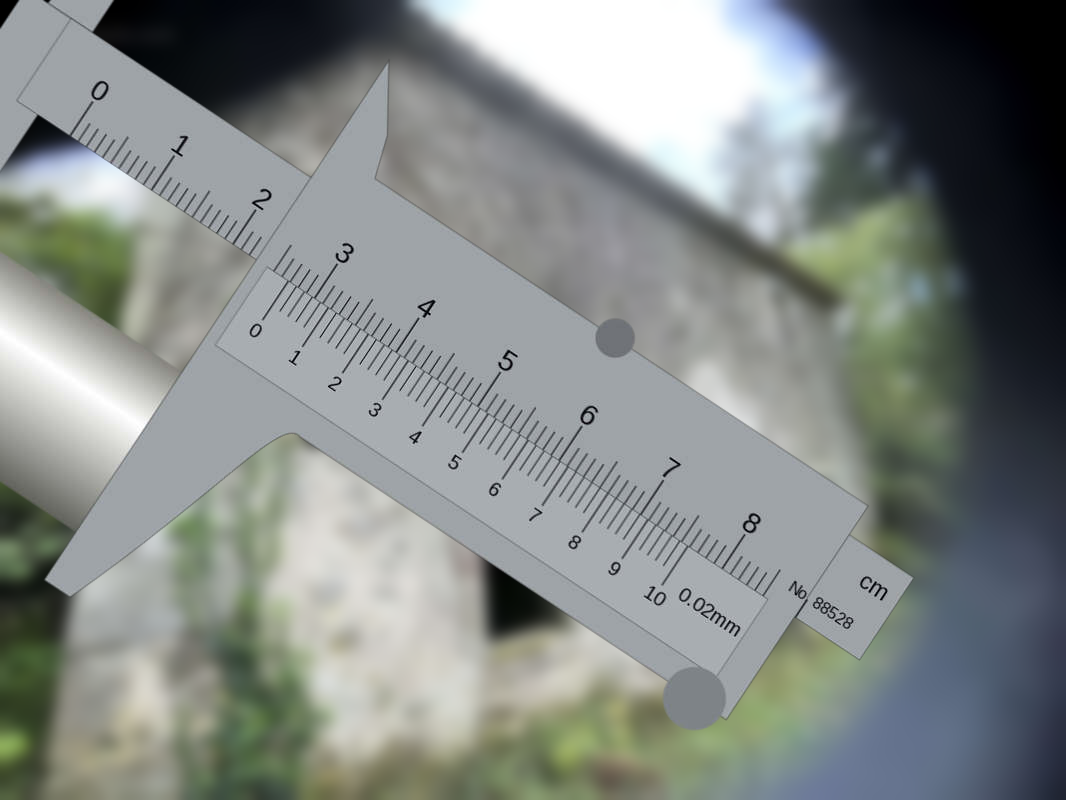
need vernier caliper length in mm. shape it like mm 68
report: mm 26.8
